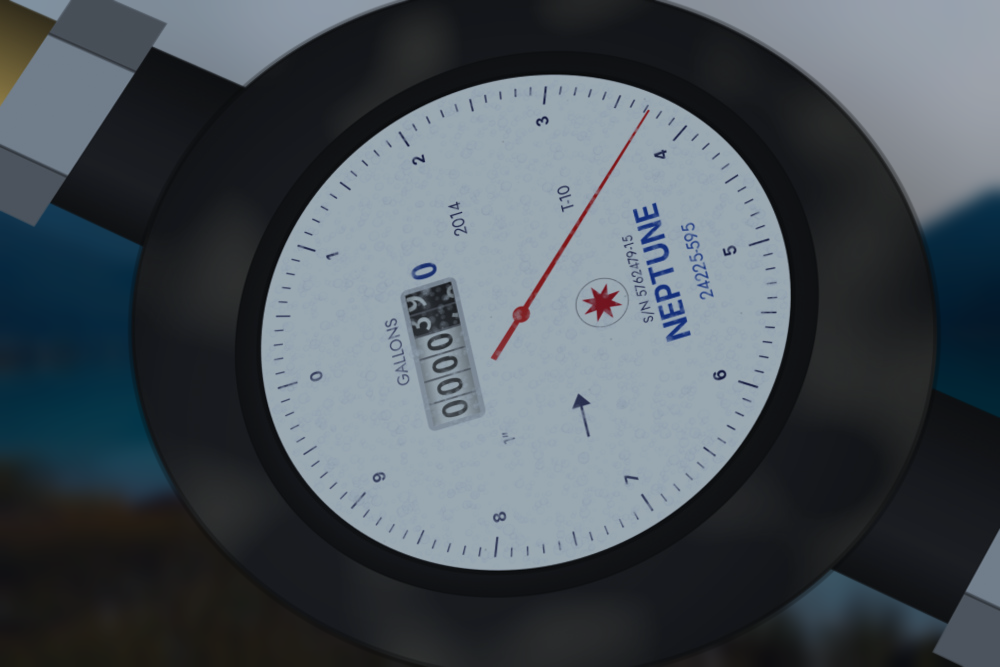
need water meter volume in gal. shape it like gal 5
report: gal 393.7
